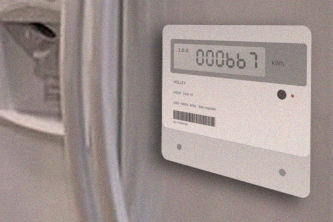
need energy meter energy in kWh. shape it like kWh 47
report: kWh 667
